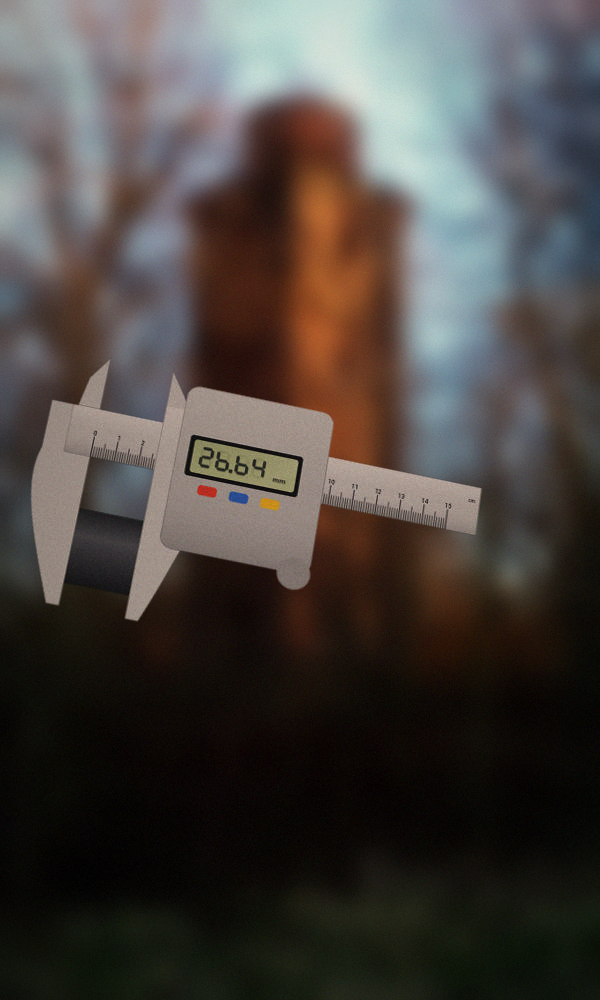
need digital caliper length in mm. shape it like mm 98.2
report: mm 26.64
